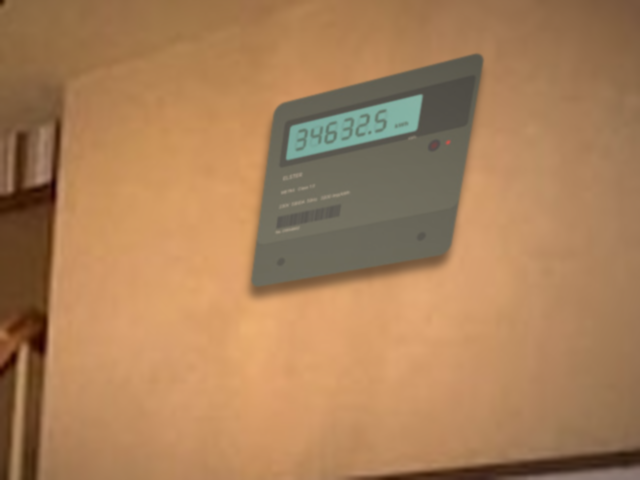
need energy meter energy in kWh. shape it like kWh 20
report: kWh 34632.5
